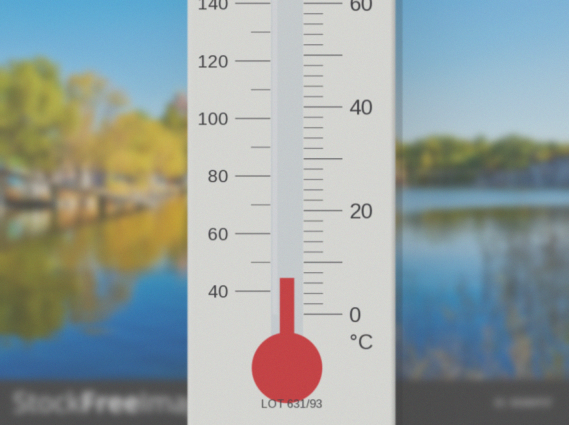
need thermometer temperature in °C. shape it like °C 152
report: °C 7
